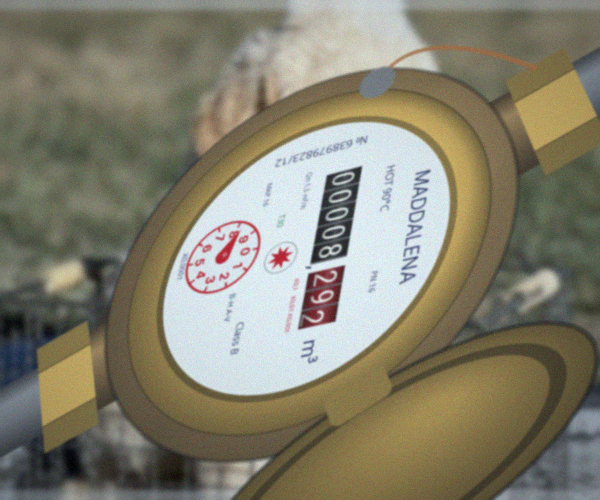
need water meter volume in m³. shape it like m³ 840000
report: m³ 8.2918
